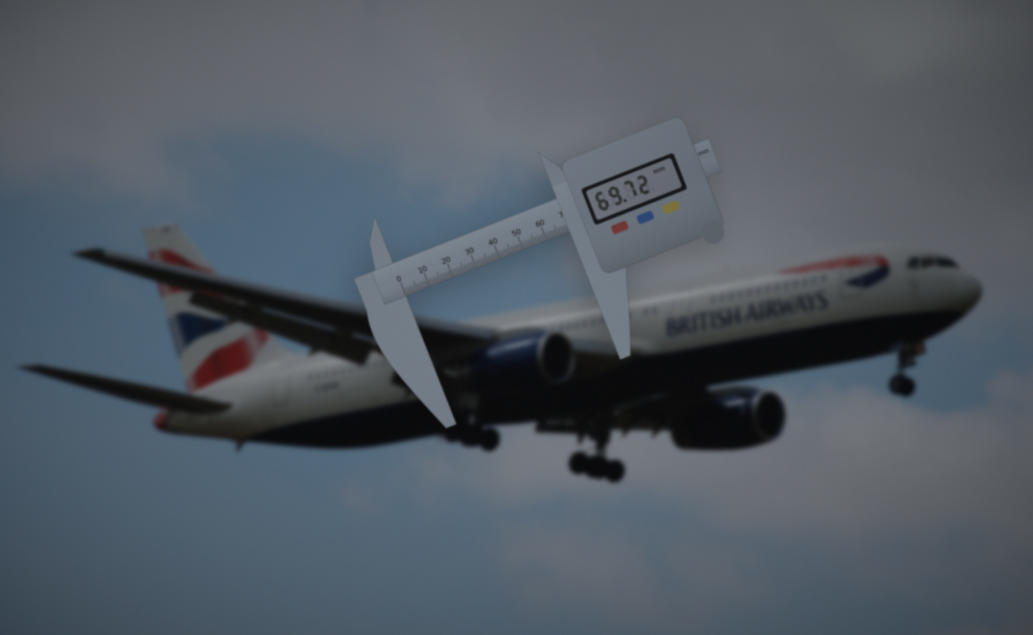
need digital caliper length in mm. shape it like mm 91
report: mm 69.72
